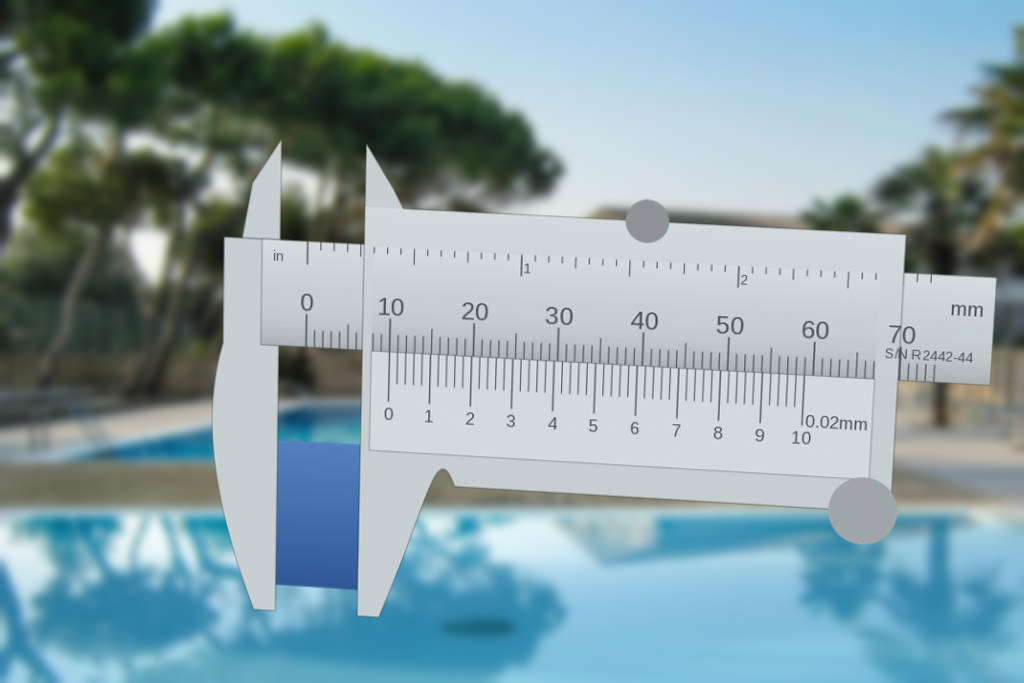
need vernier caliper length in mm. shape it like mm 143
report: mm 10.0
